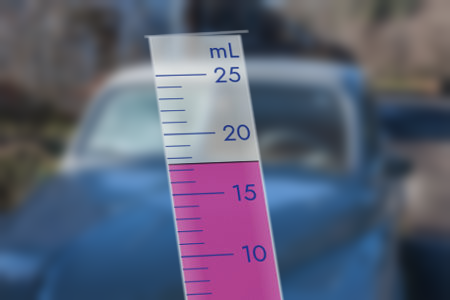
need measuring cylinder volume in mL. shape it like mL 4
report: mL 17.5
